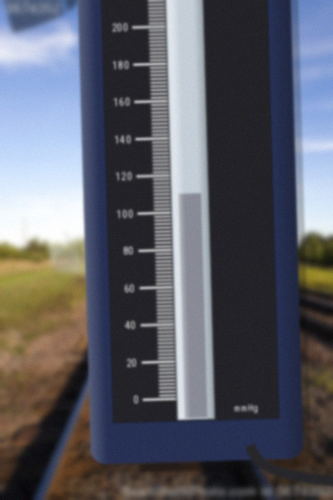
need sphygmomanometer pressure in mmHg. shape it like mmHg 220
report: mmHg 110
